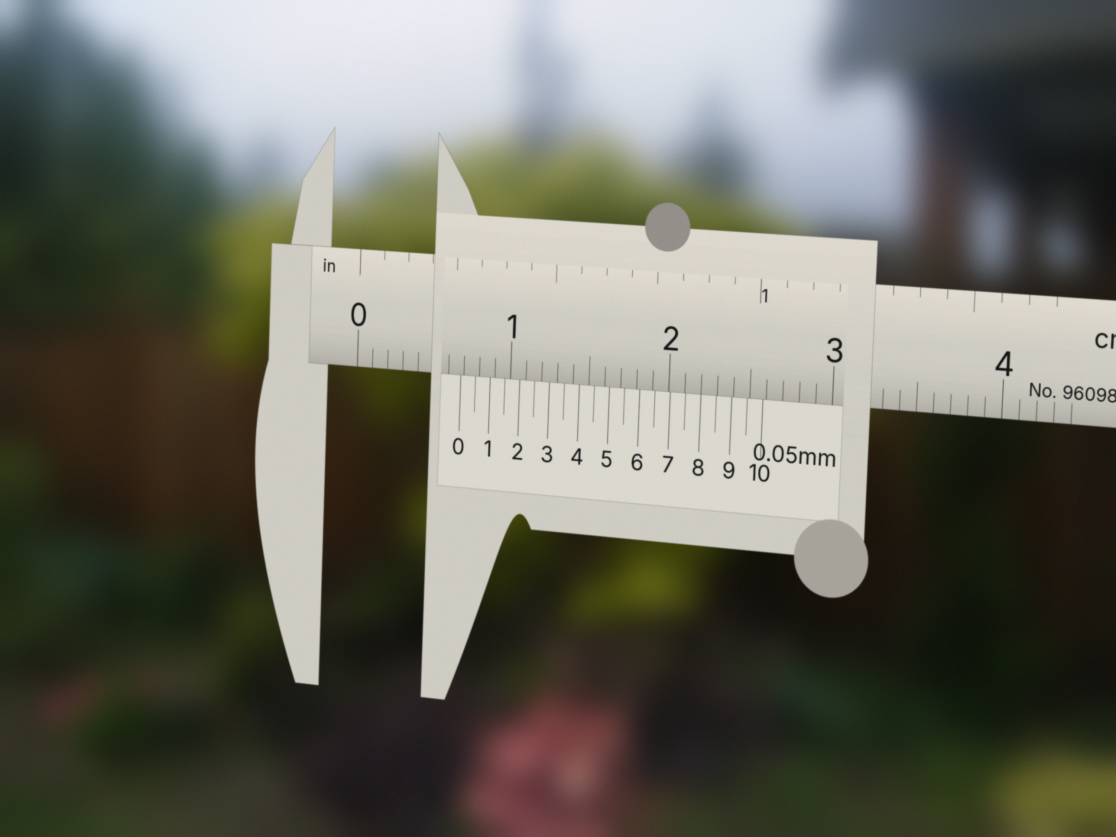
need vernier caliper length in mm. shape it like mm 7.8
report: mm 6.8
